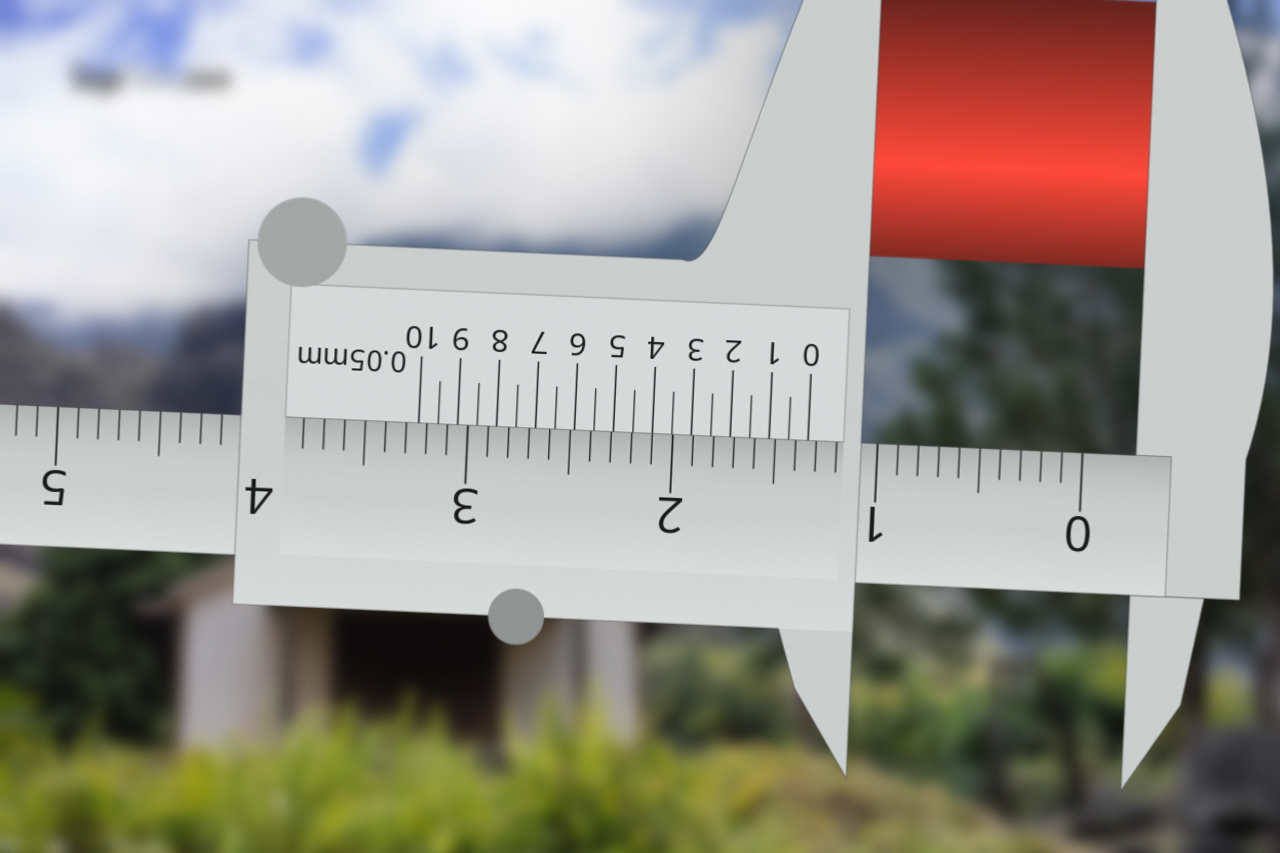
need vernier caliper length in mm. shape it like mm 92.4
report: mm 13.4
